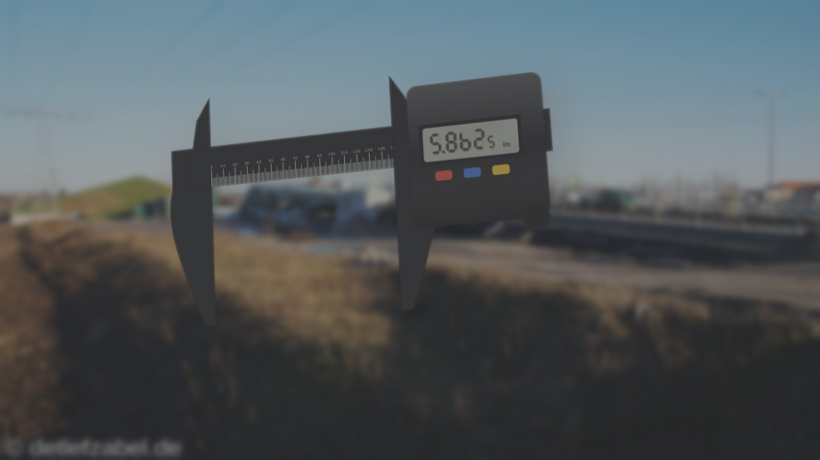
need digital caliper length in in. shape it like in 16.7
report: in 5.8625
